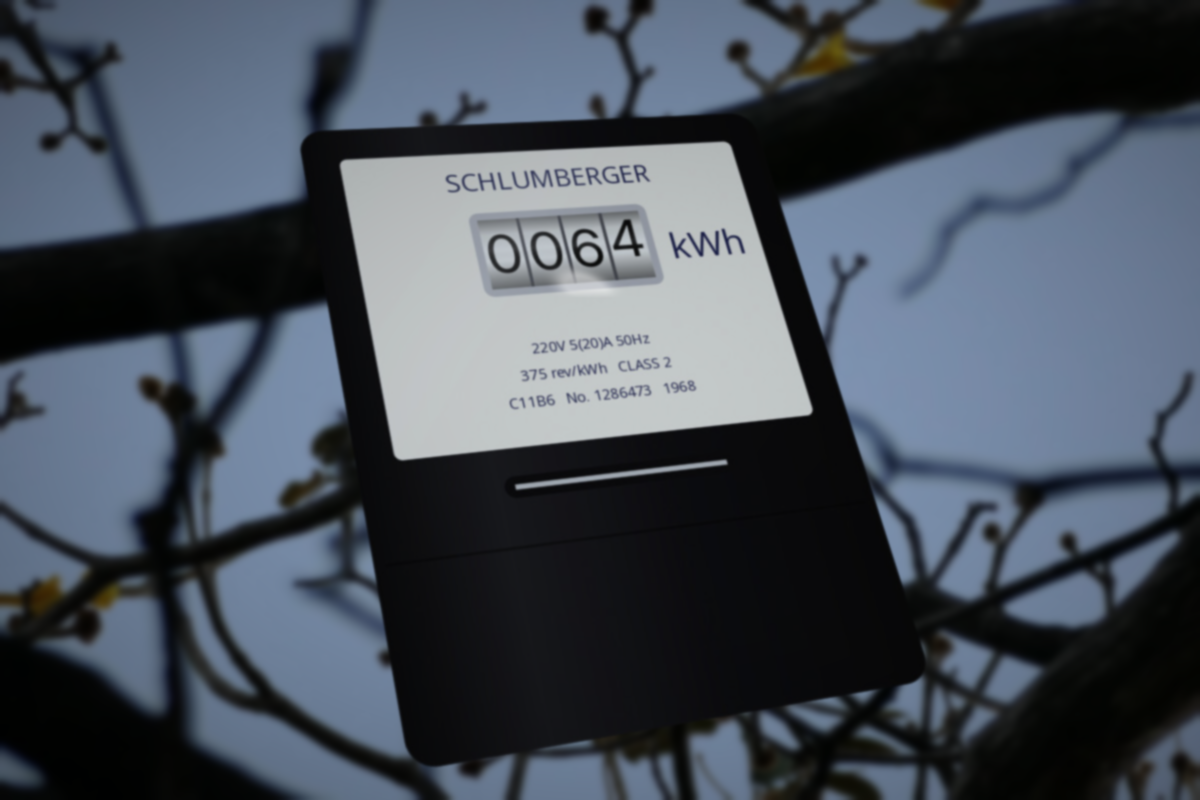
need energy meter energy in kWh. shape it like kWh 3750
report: kWh 64
